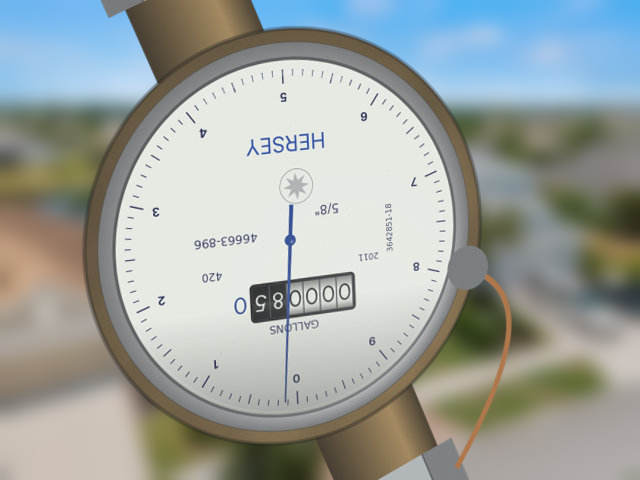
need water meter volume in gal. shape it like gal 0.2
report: gal 850.1
